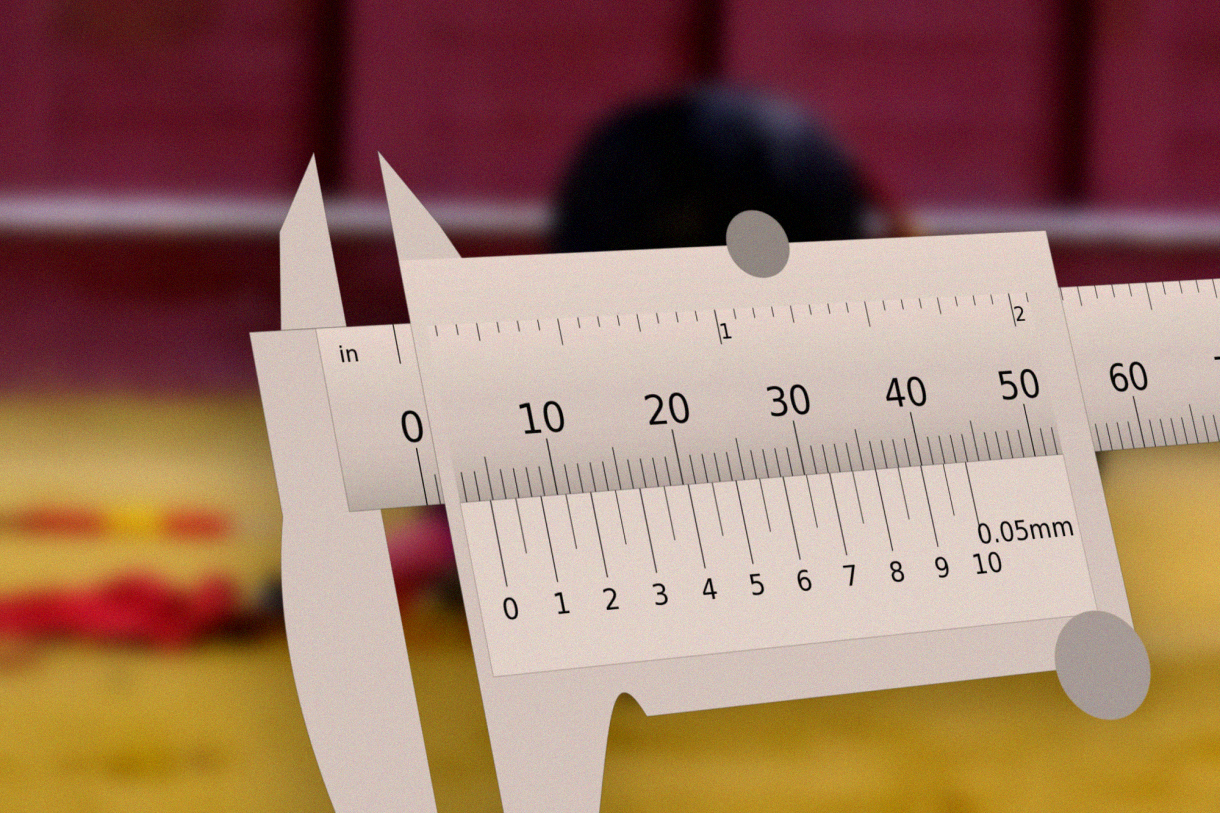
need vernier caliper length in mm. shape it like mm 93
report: mm 4.8
